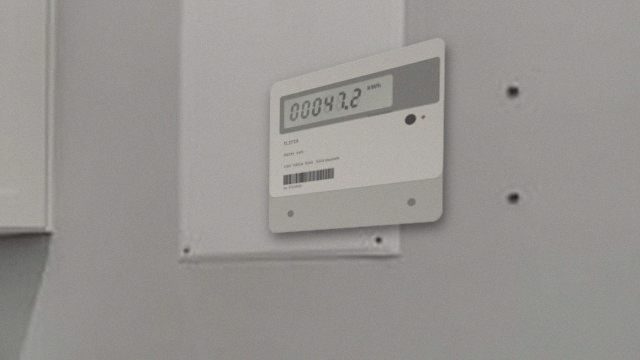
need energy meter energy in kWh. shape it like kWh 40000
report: kWh 47.2
